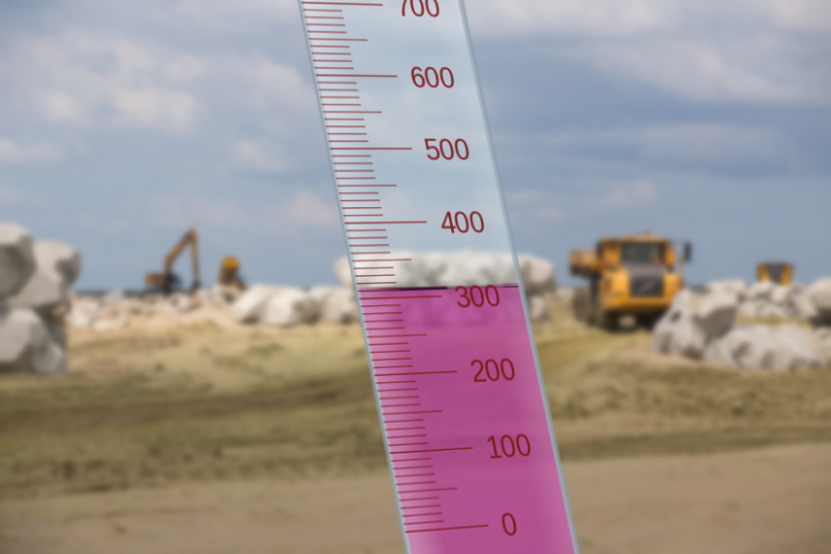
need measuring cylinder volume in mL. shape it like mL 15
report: mL 310
